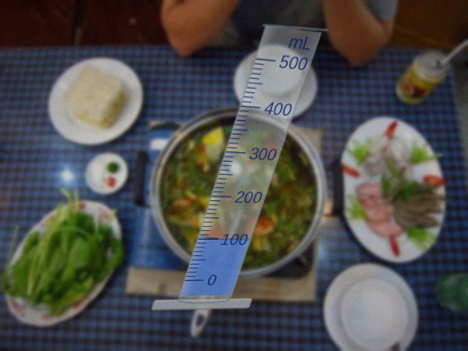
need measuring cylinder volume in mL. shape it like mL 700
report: mL 100
